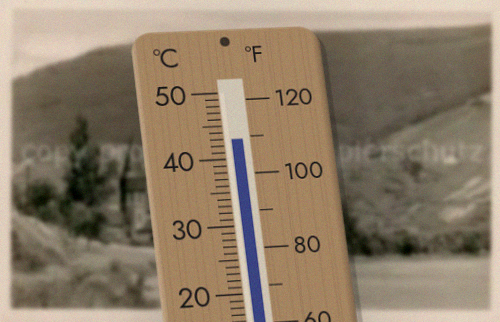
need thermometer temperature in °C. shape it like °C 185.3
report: °C 43
